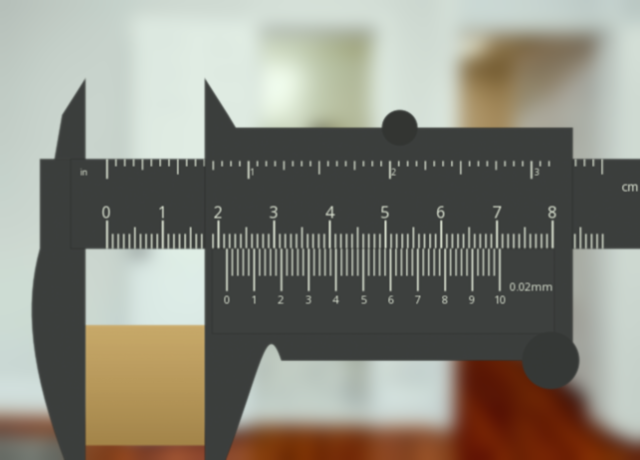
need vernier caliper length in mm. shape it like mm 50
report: mm 21.5
